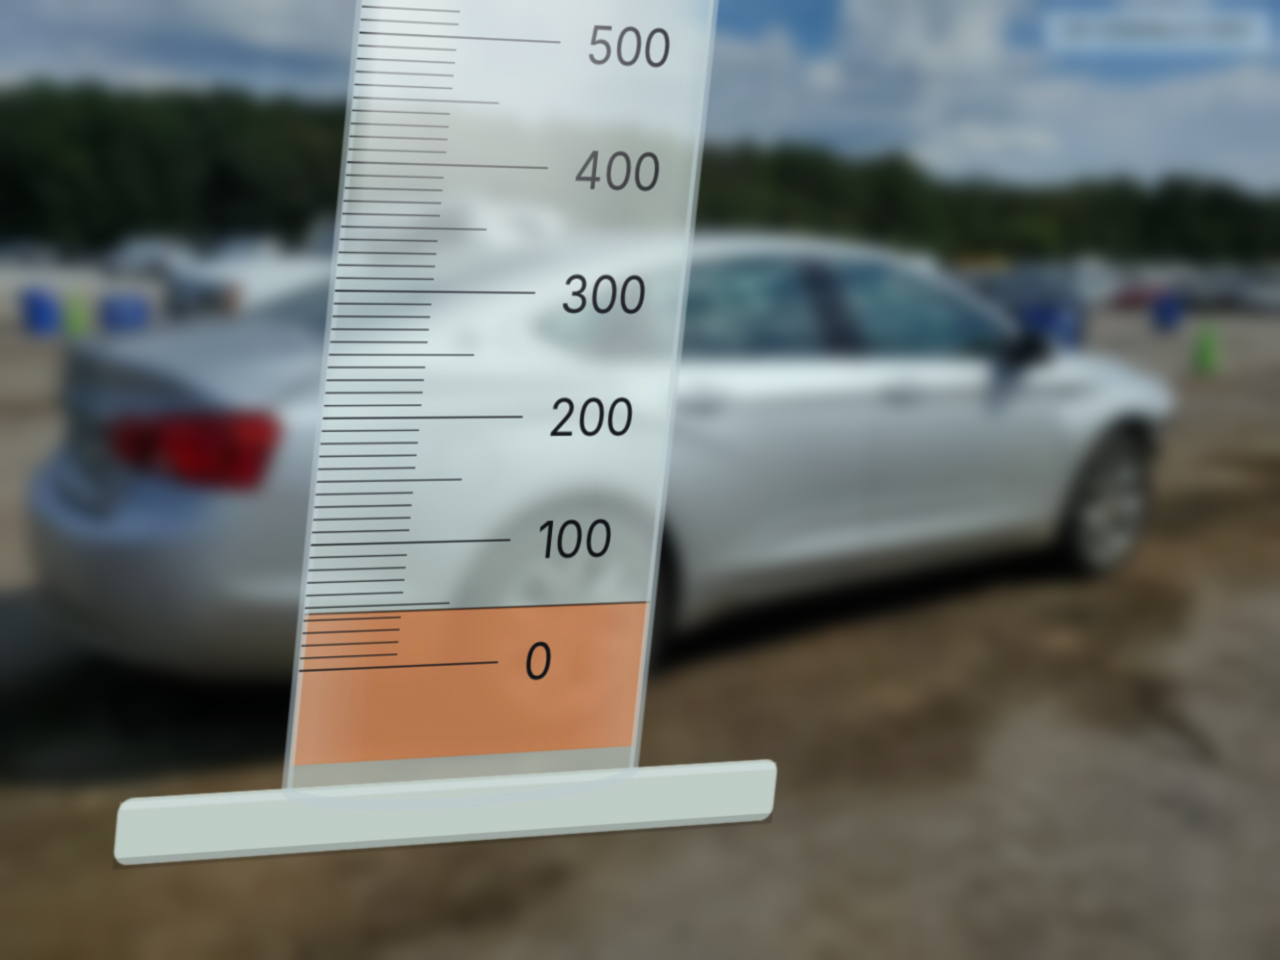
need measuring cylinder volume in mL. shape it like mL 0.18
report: mL 45
